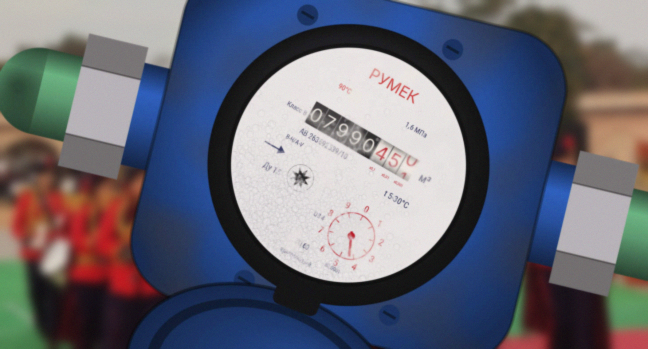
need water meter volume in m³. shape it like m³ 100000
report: m³ 7990.4504
